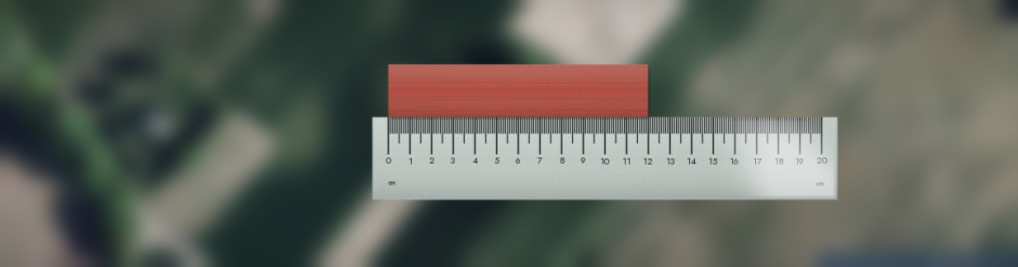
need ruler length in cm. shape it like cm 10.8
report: cm 12
